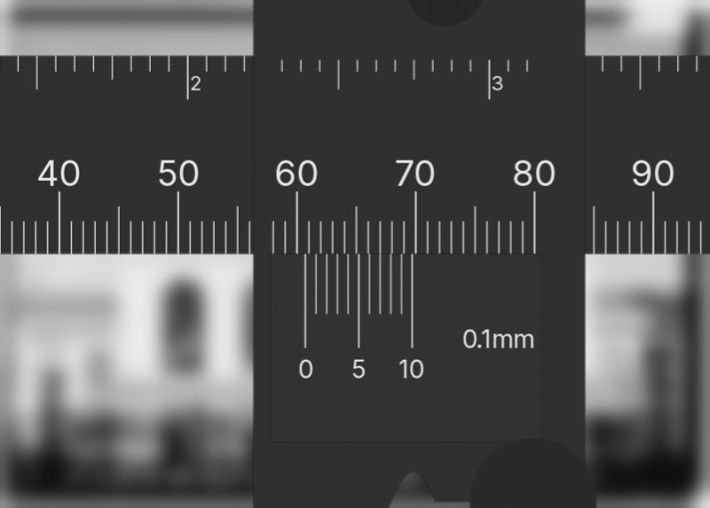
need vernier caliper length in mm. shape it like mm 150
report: mm 60.7
